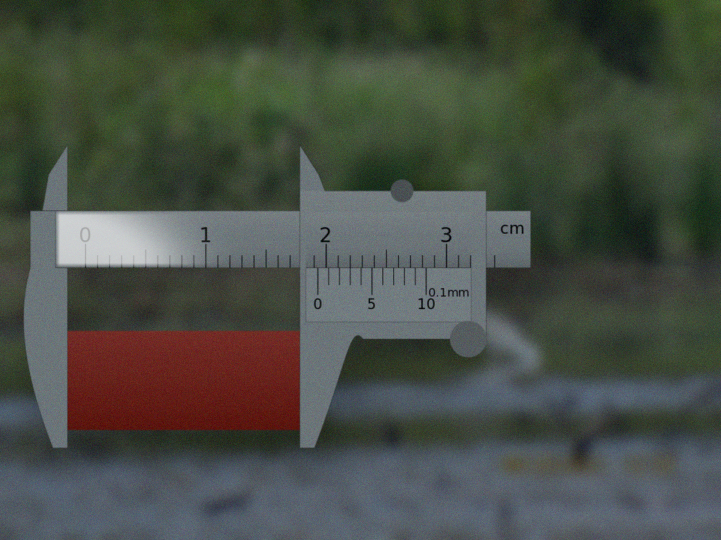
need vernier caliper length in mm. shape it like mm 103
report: mm 19.3
